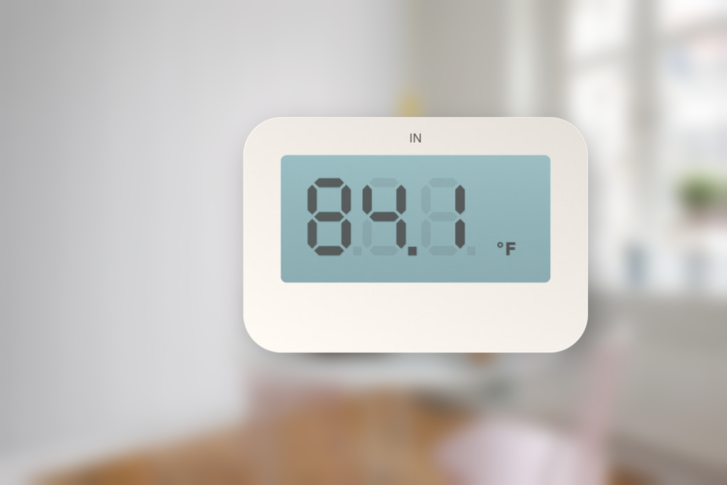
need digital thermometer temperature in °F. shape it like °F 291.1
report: °F 84.1
